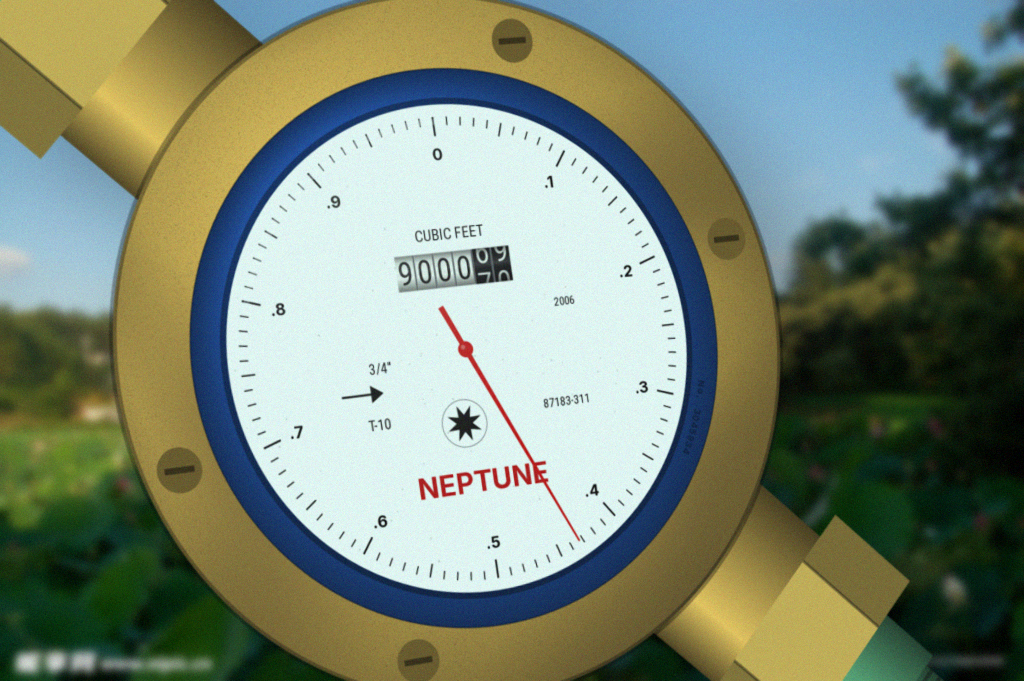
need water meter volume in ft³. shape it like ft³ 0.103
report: ft³ 900069.43
